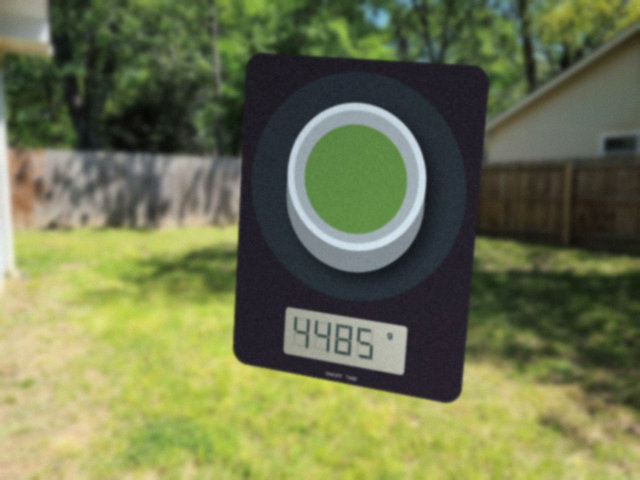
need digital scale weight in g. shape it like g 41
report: g 4485
